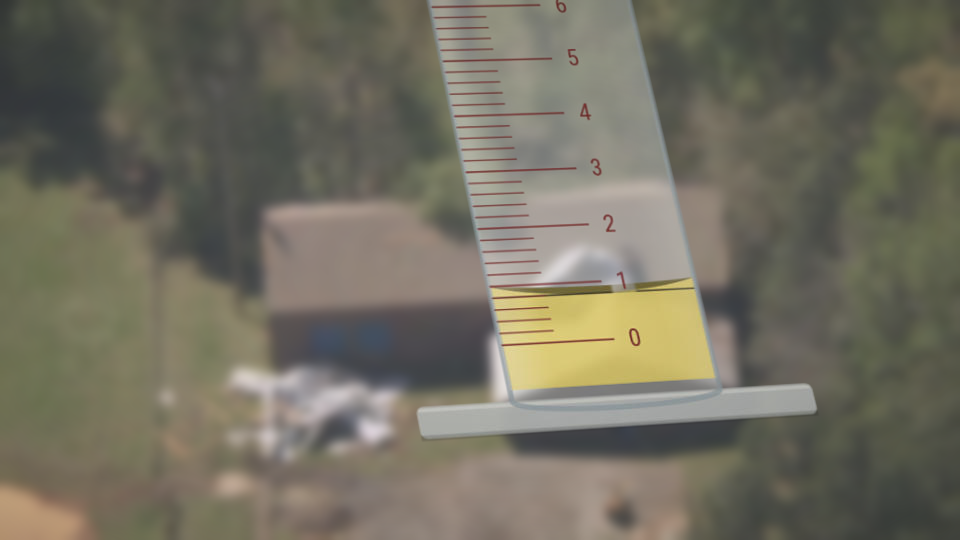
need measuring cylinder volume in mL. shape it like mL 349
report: mL 0.8
